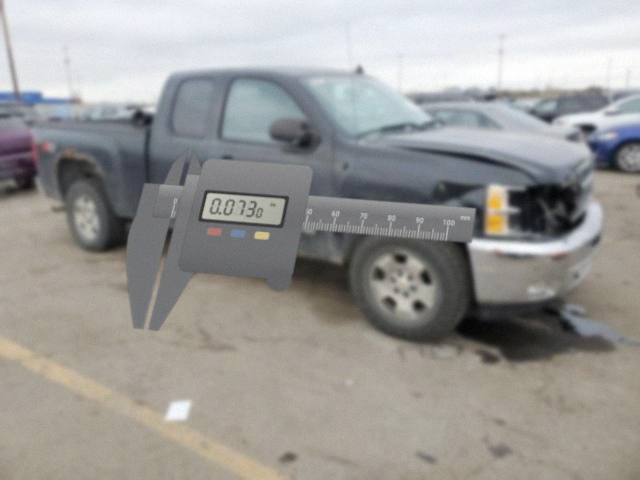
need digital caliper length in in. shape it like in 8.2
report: in 0.0730
